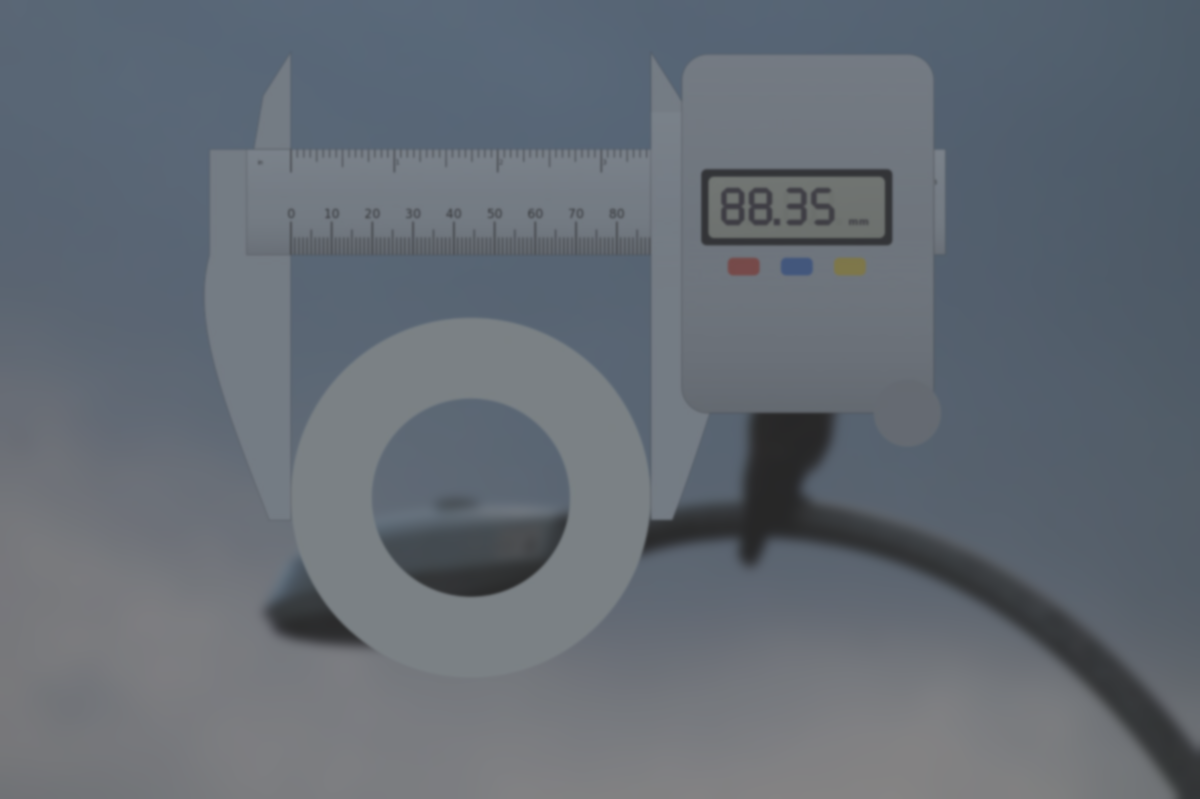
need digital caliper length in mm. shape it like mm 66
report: mm 88.35
